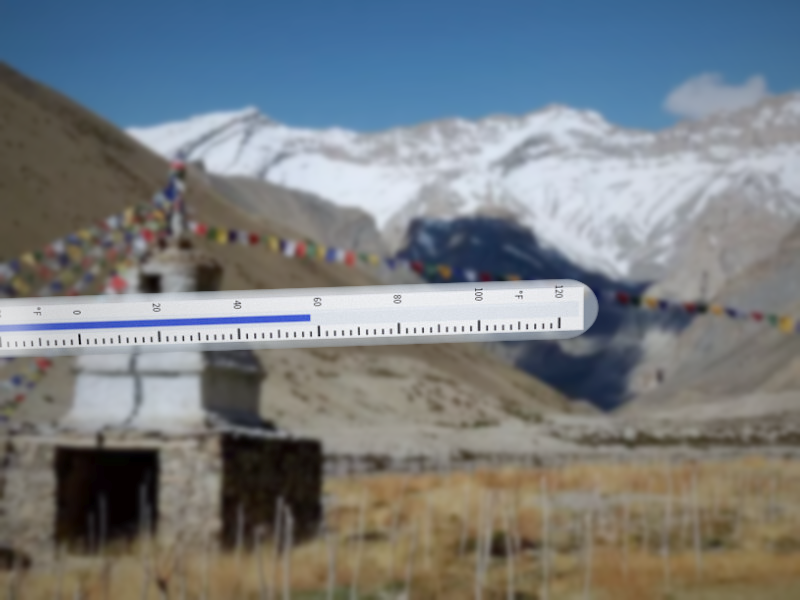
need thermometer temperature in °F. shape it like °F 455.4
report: °F 58
